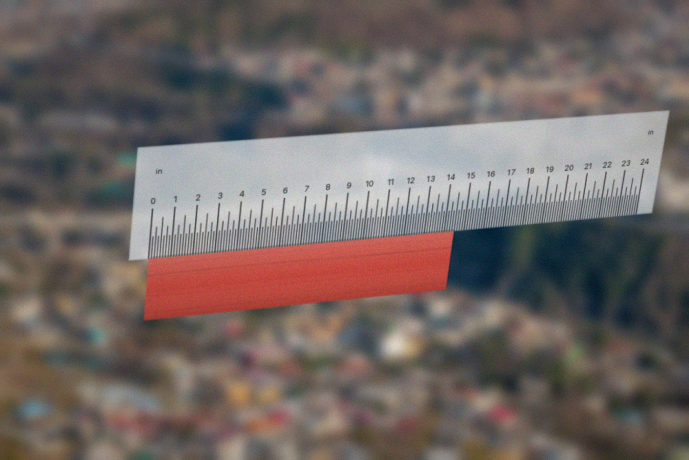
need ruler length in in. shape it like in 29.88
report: in 14.5
